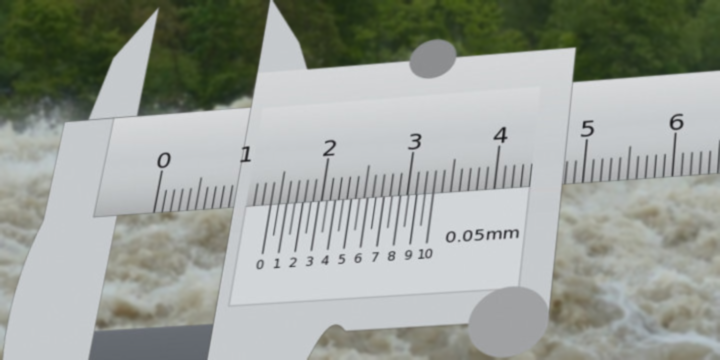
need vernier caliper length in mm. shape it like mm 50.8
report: mm 14.0
